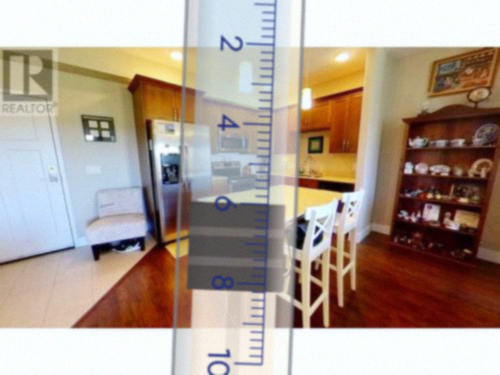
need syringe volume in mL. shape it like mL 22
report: mL 6
